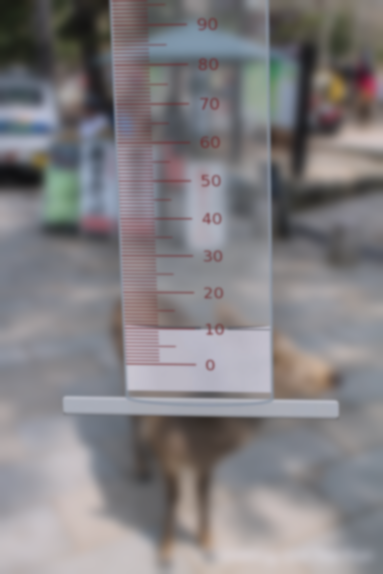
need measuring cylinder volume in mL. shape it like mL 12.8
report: mL 10
